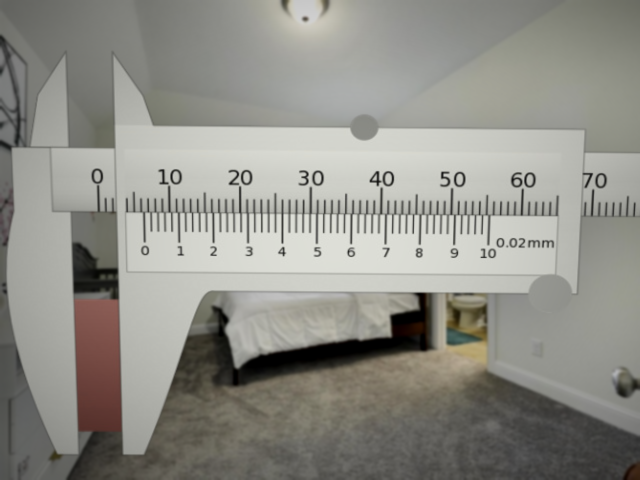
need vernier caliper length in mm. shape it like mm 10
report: mm 6.4
